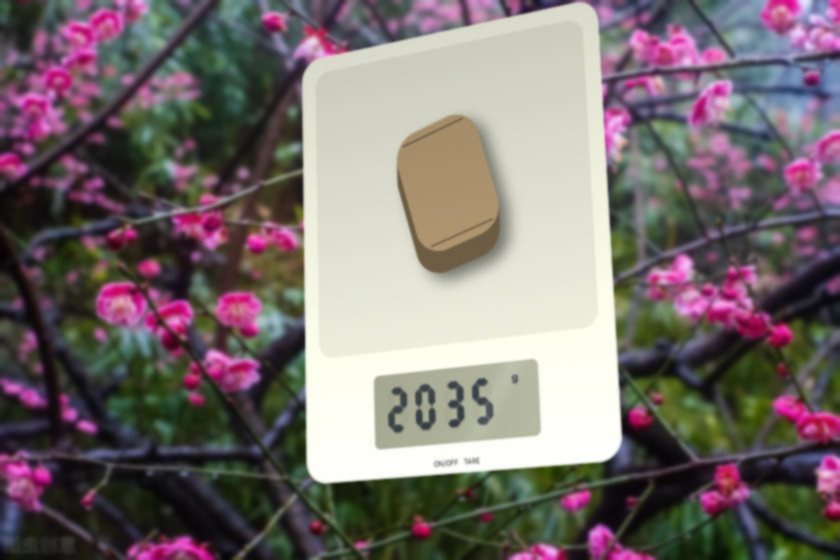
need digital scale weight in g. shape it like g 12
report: g 2035
